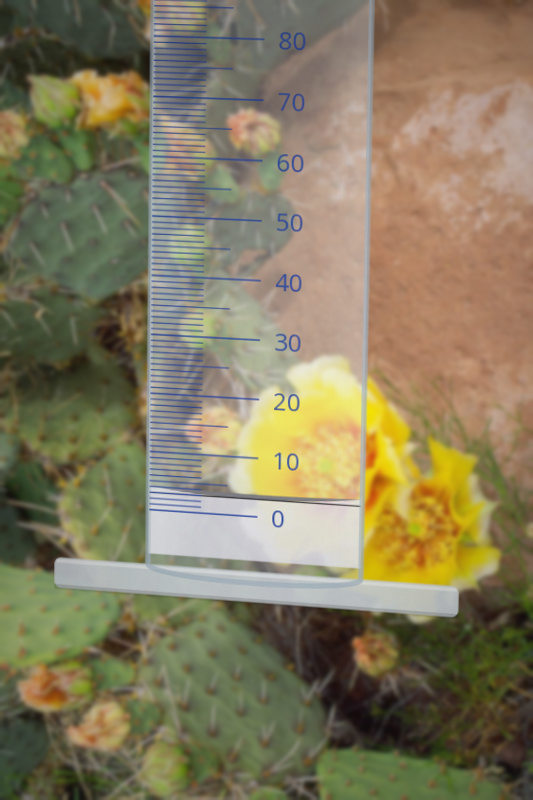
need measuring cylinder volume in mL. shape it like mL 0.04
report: mL 3
